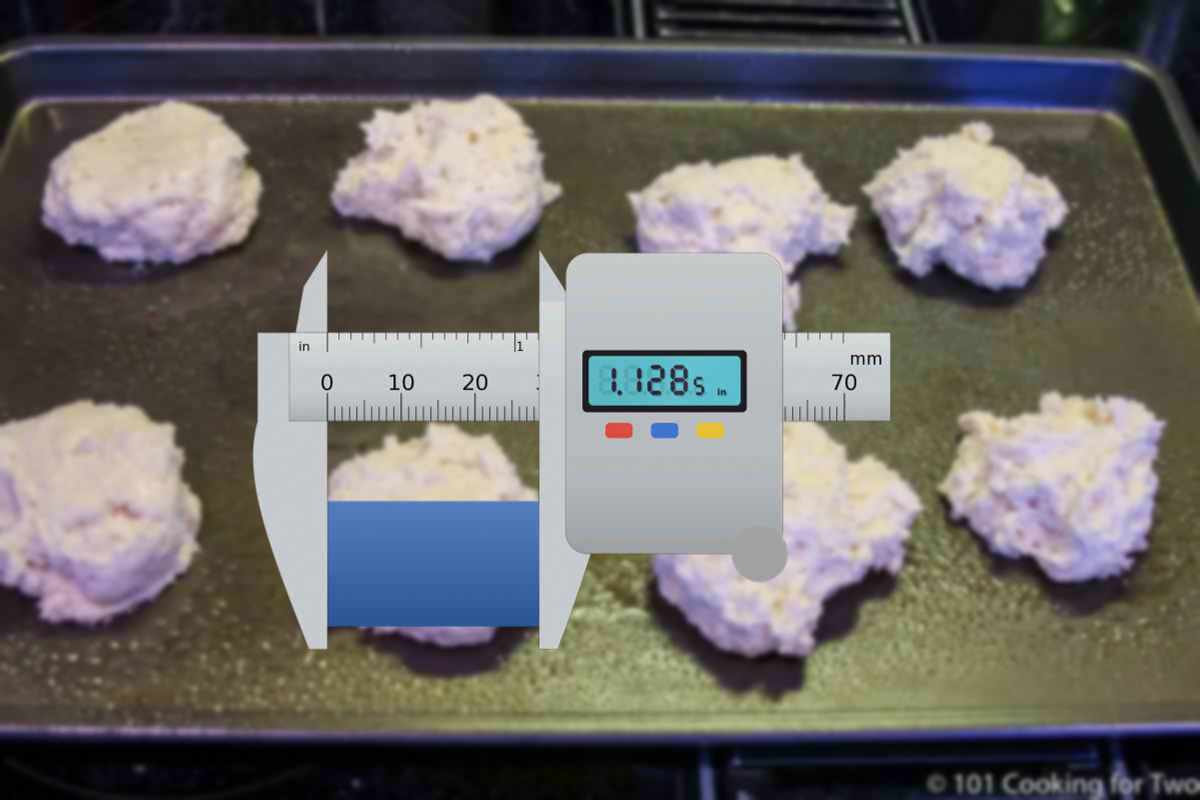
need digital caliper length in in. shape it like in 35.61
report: in 1.1285
